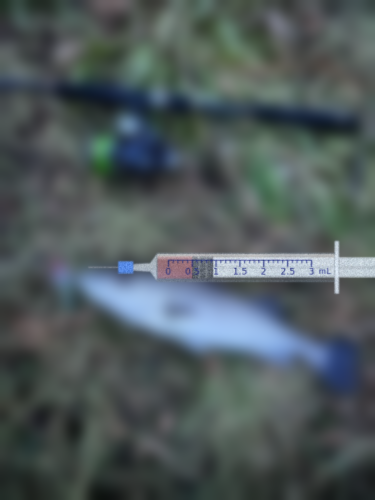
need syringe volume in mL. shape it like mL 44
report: mL 0.5
